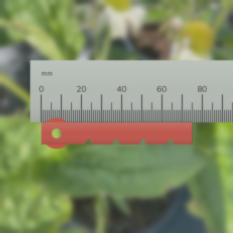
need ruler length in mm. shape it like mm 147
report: mm 75
